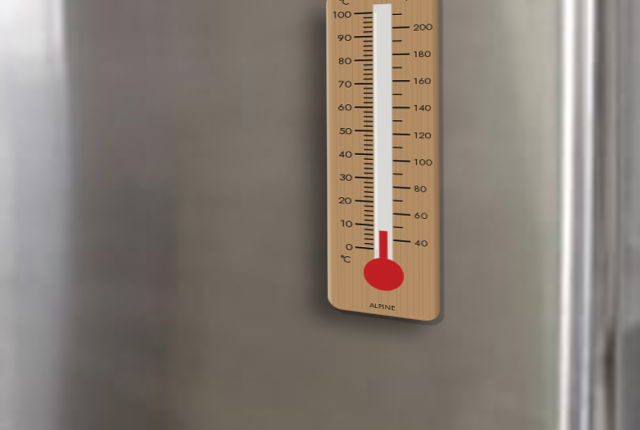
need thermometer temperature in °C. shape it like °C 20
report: °C 8
